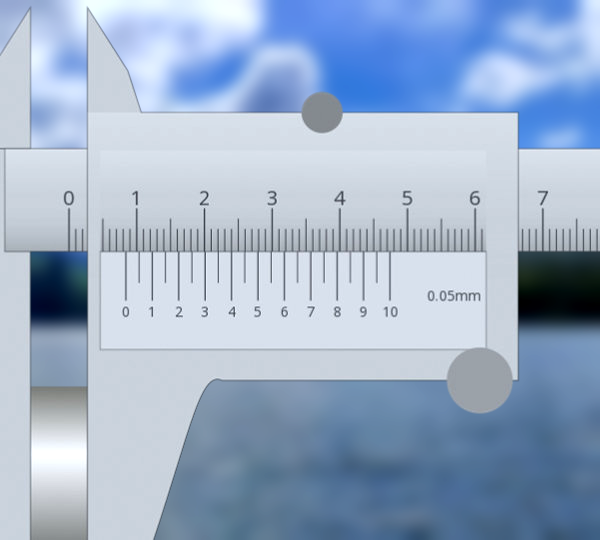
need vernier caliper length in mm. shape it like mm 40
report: mm 8.4
